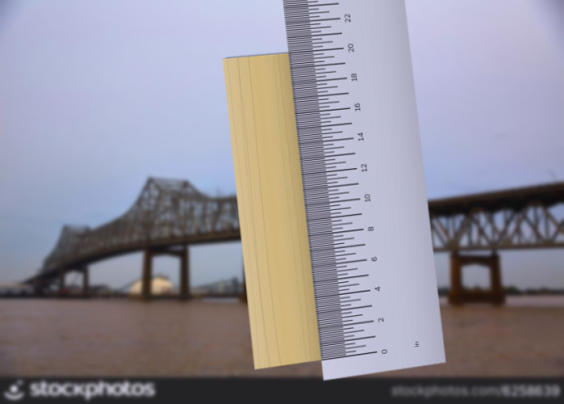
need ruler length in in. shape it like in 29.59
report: in 20
